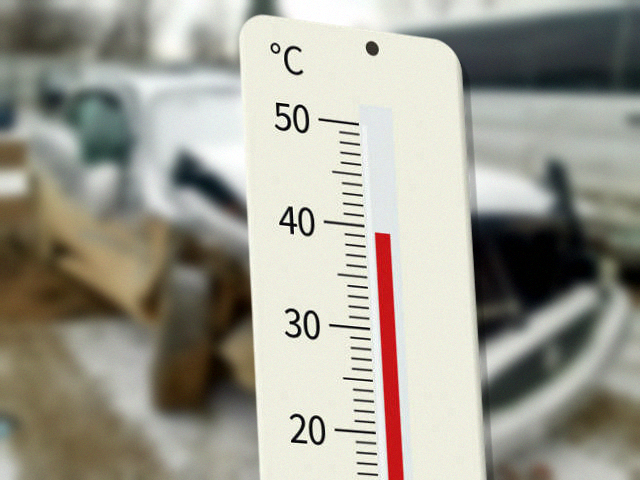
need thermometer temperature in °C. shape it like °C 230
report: °C 39.5
